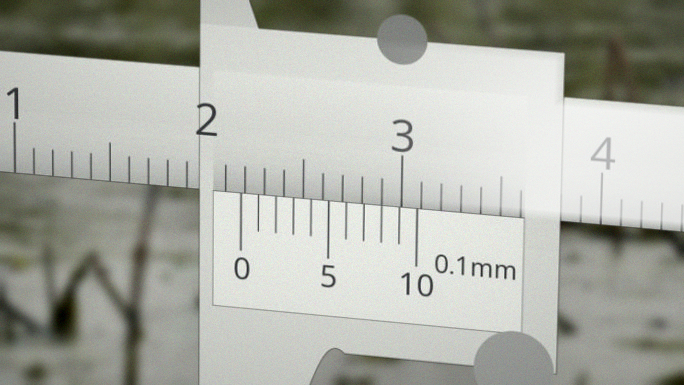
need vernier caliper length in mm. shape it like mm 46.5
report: mm 21.8
